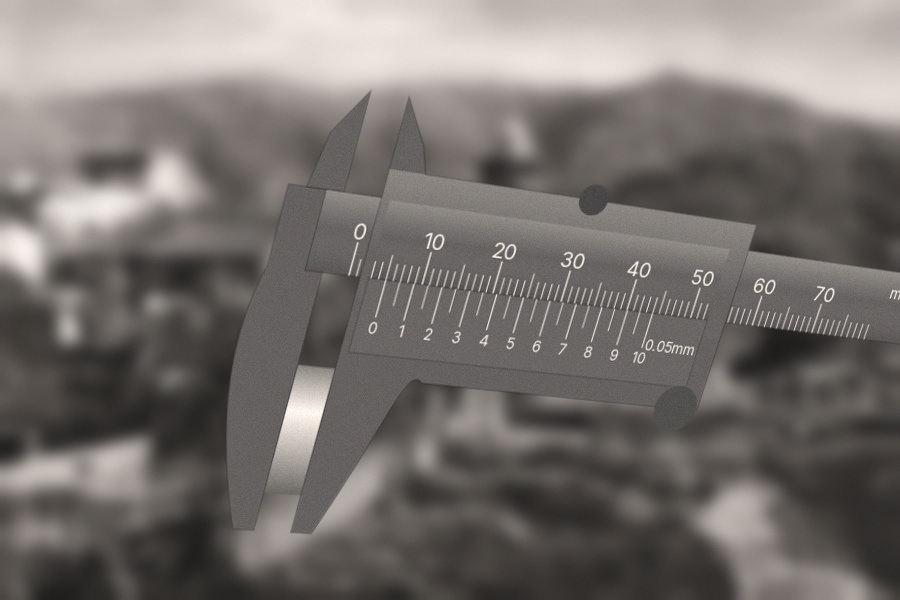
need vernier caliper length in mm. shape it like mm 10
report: mm 5.0
